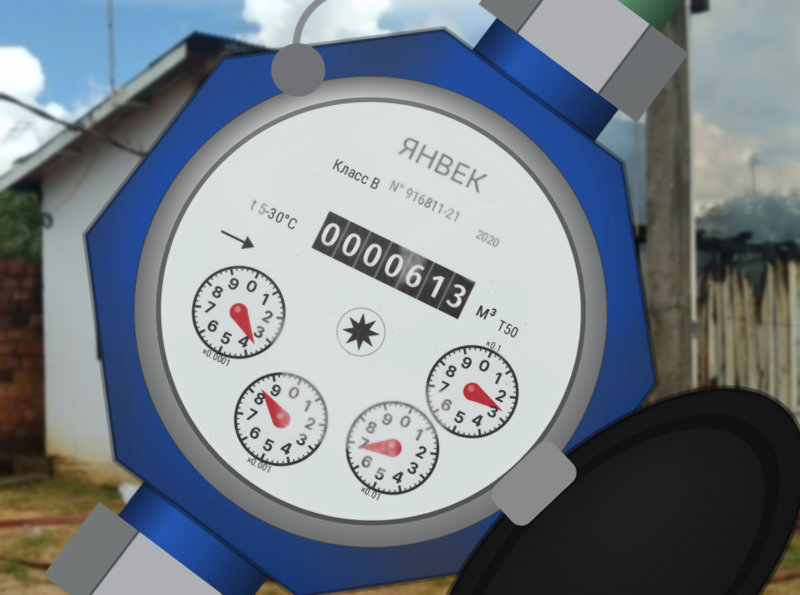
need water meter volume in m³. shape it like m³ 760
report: m³ 613.2683
